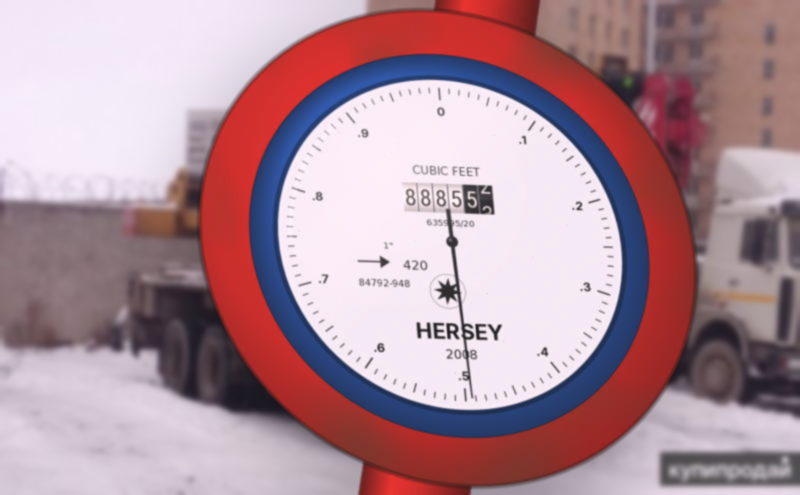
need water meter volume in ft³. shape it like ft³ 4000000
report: ft³ 888552.49
